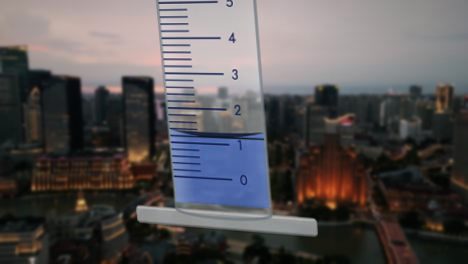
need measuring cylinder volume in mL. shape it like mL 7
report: mL 1.2
